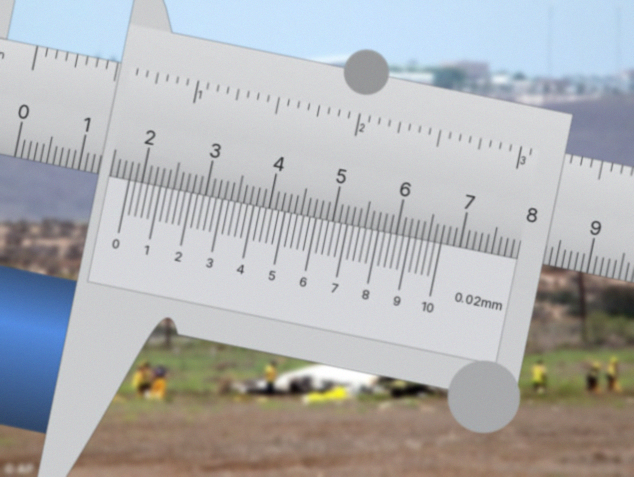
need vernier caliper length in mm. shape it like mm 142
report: mm 18.0
